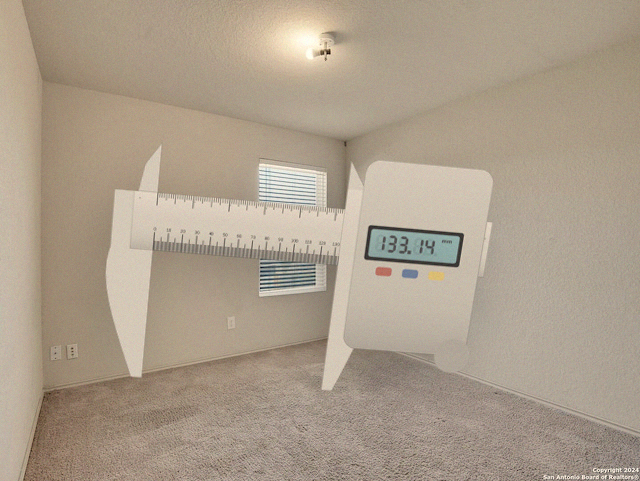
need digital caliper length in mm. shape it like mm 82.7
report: mm 133.14
